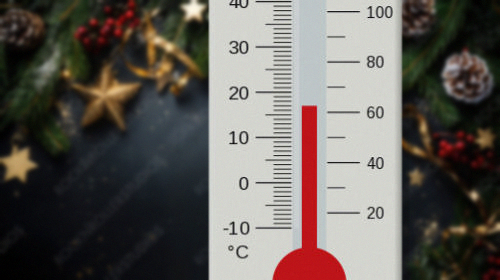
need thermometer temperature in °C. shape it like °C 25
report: °C 17
